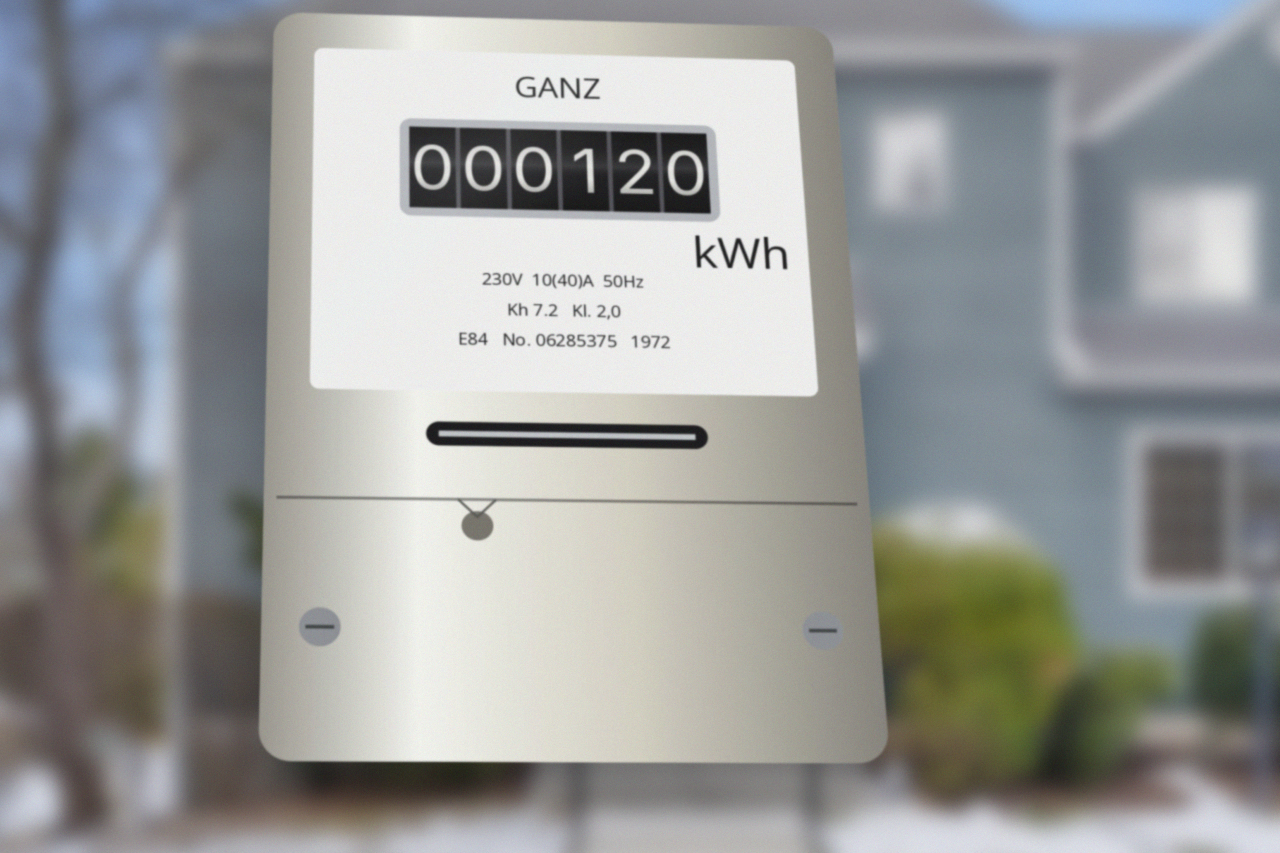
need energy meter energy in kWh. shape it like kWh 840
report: kWh 120
